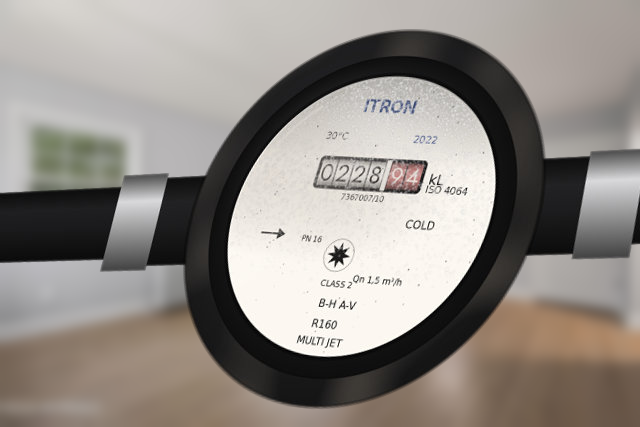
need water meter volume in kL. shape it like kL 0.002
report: kL 228.94
